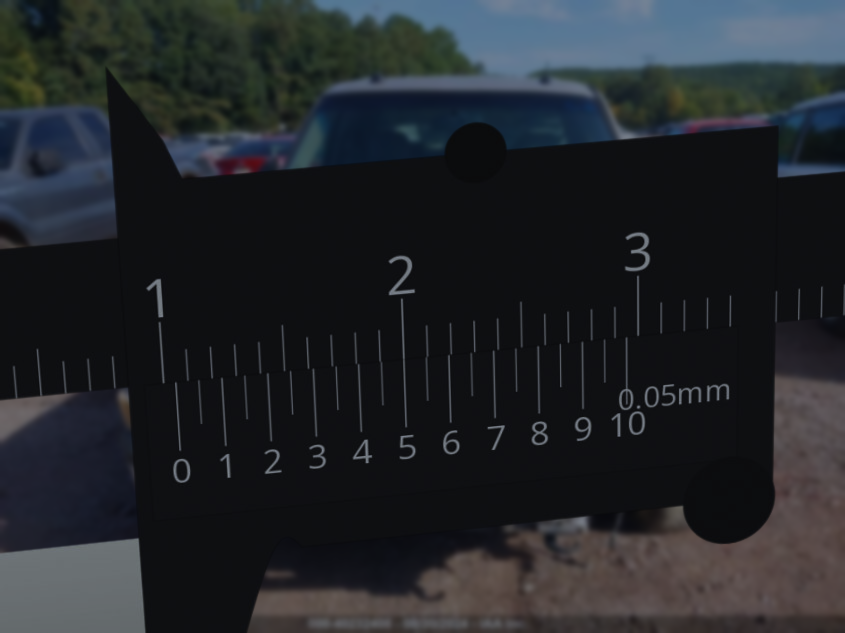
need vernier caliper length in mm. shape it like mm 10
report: mm 10.5
